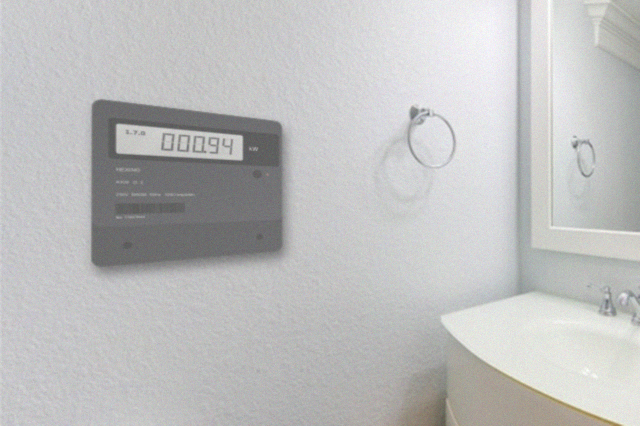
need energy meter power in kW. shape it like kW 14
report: kW 0.94
